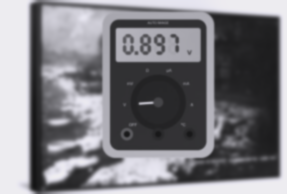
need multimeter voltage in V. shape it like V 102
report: V 0.897
